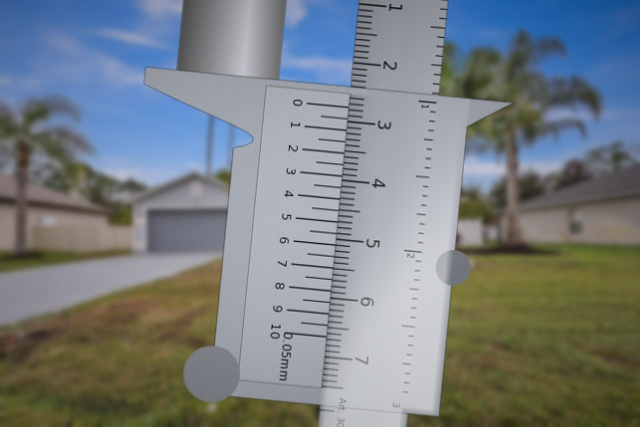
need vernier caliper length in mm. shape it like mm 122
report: mm 27.6
